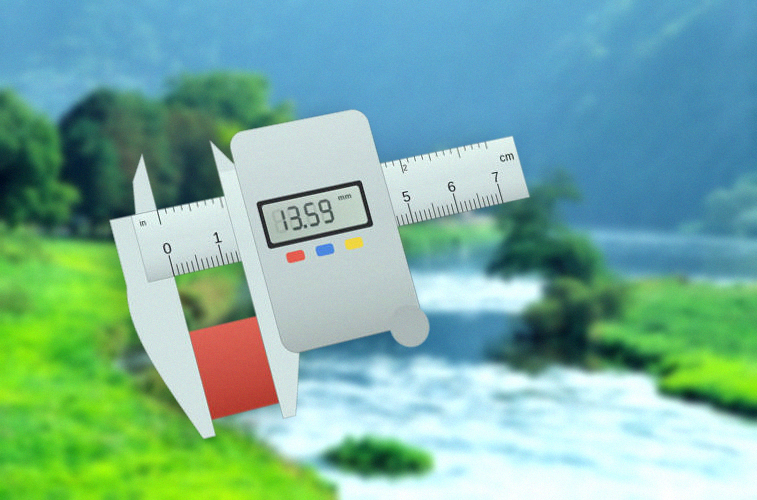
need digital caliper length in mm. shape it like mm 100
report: mm 13.59
